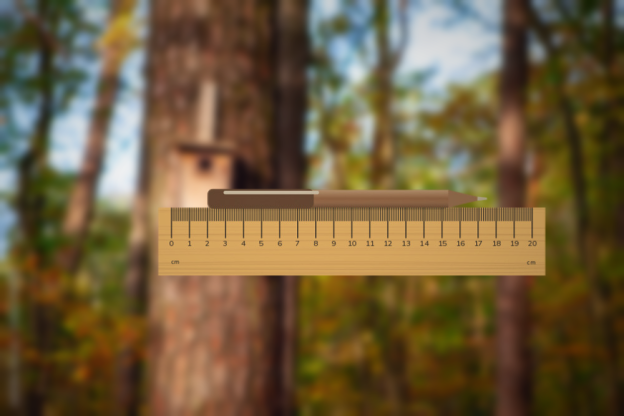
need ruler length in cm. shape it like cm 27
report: cm 15.5
